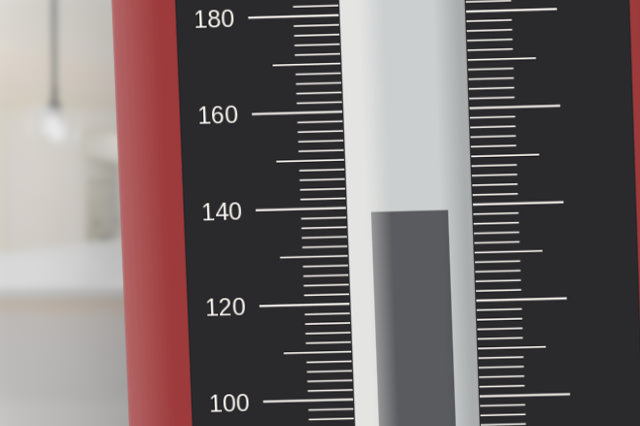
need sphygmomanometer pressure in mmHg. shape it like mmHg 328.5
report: mmHg 139
